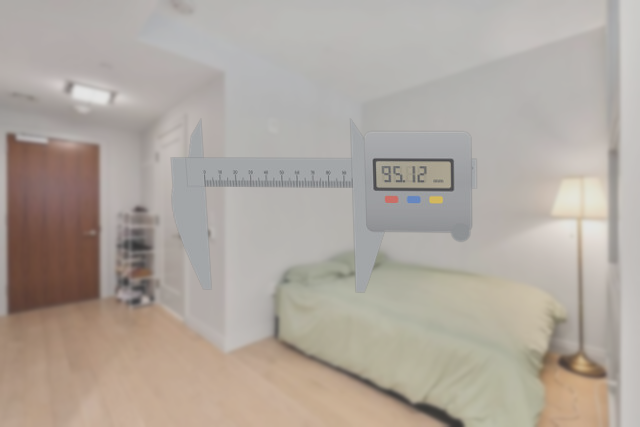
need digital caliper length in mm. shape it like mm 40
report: mm 95.12
